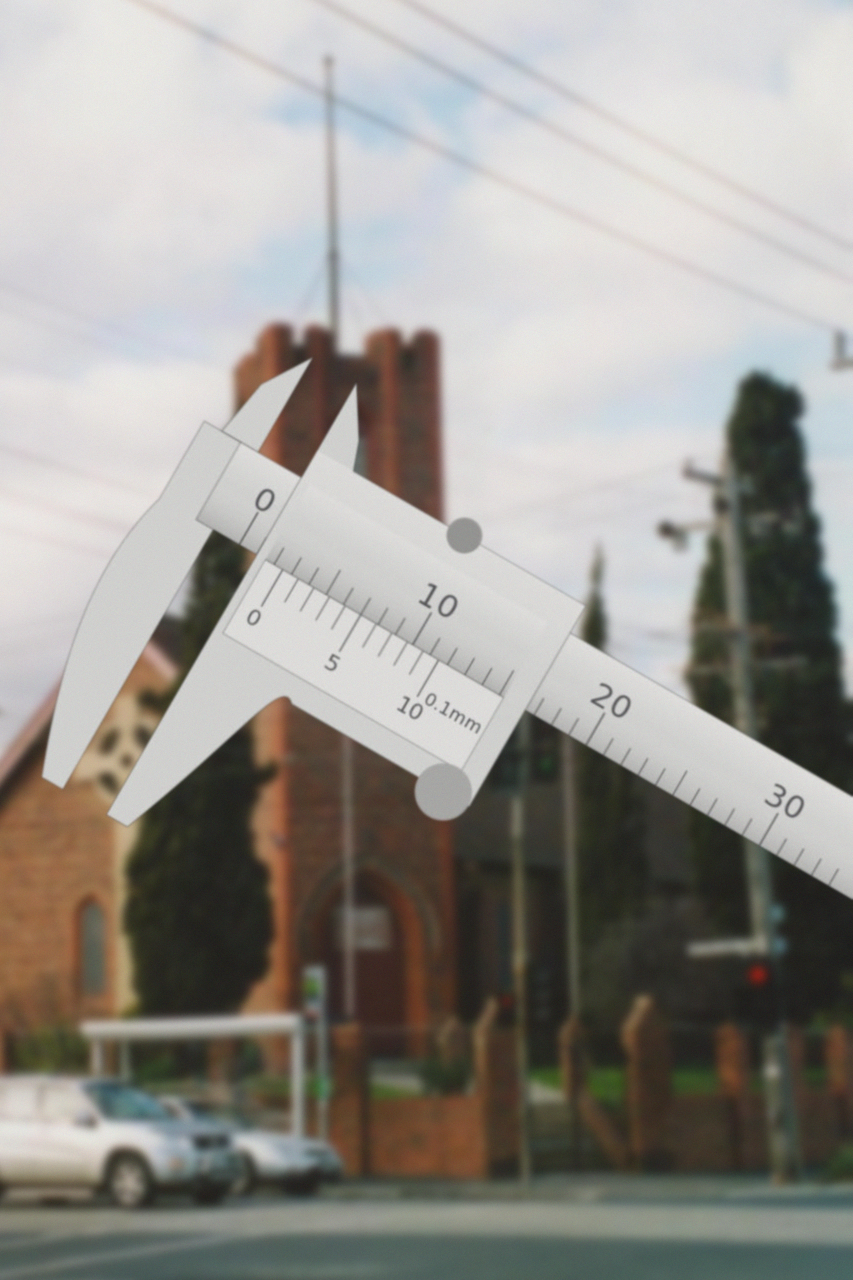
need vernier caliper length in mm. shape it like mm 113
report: mm 2.5
